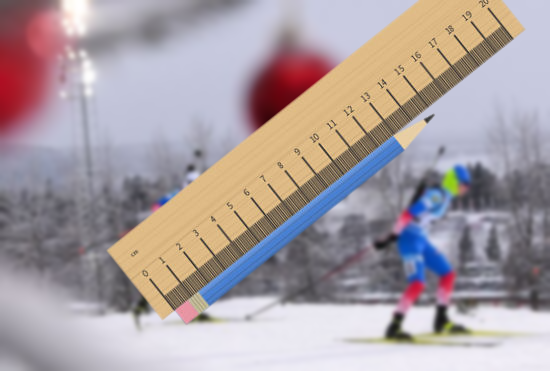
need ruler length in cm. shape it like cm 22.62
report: cm 15
